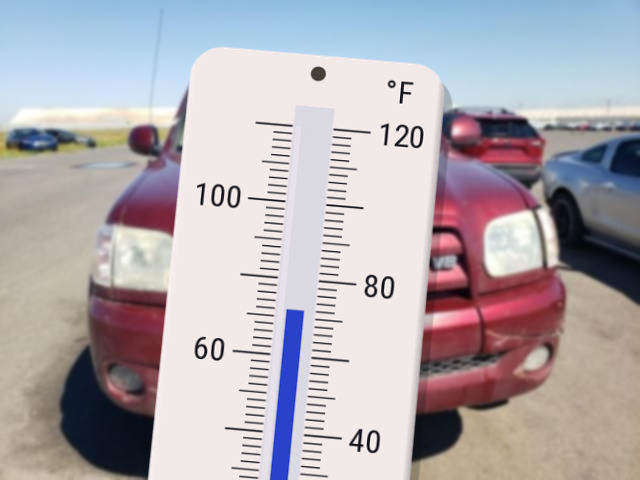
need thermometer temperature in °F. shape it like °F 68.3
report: °F 72
